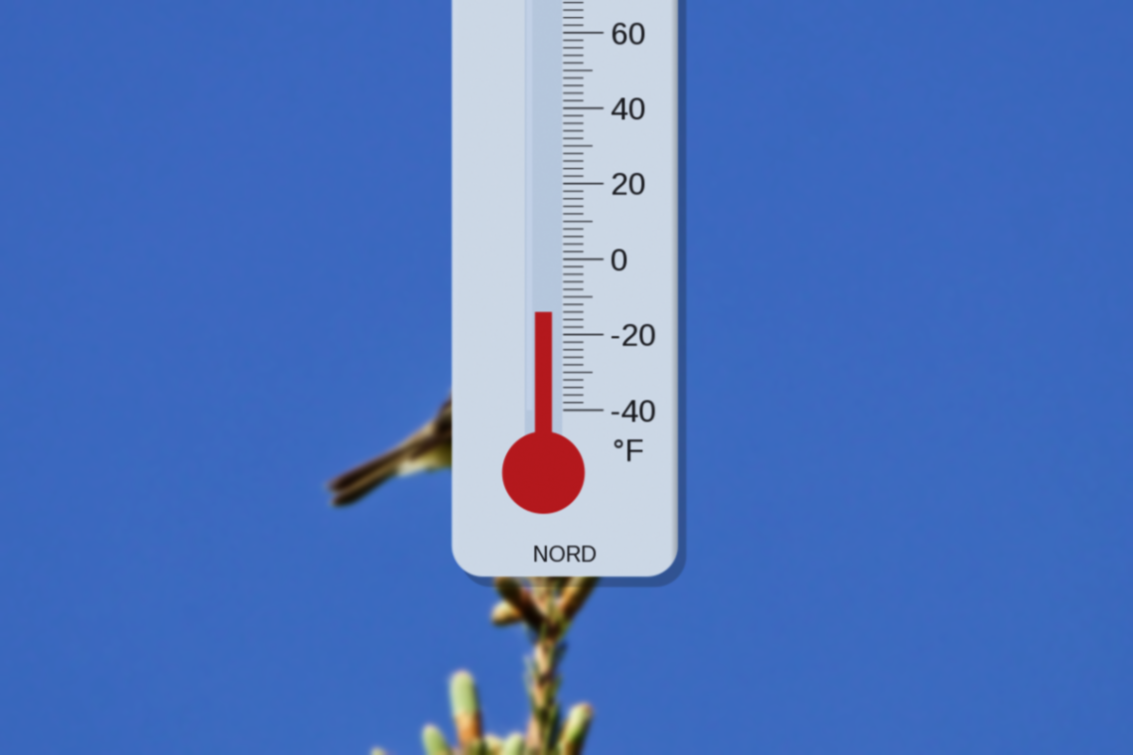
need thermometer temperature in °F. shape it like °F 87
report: °F -14
